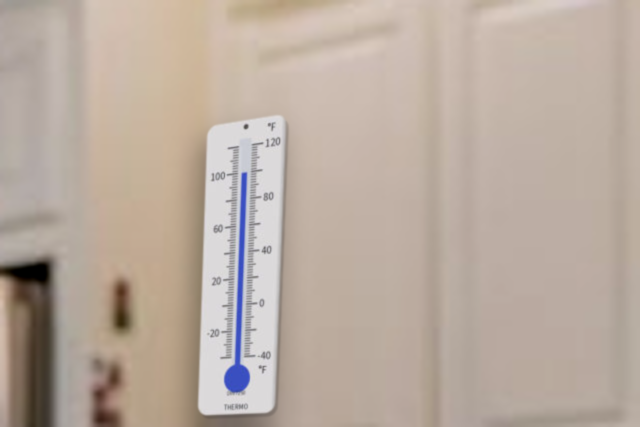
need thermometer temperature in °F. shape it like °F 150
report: °F 100
